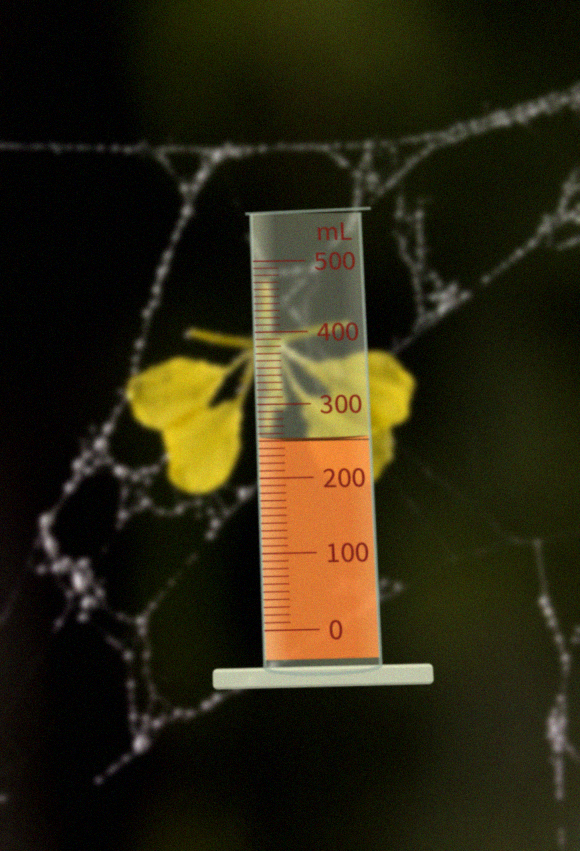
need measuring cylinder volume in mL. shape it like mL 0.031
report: mL 250
